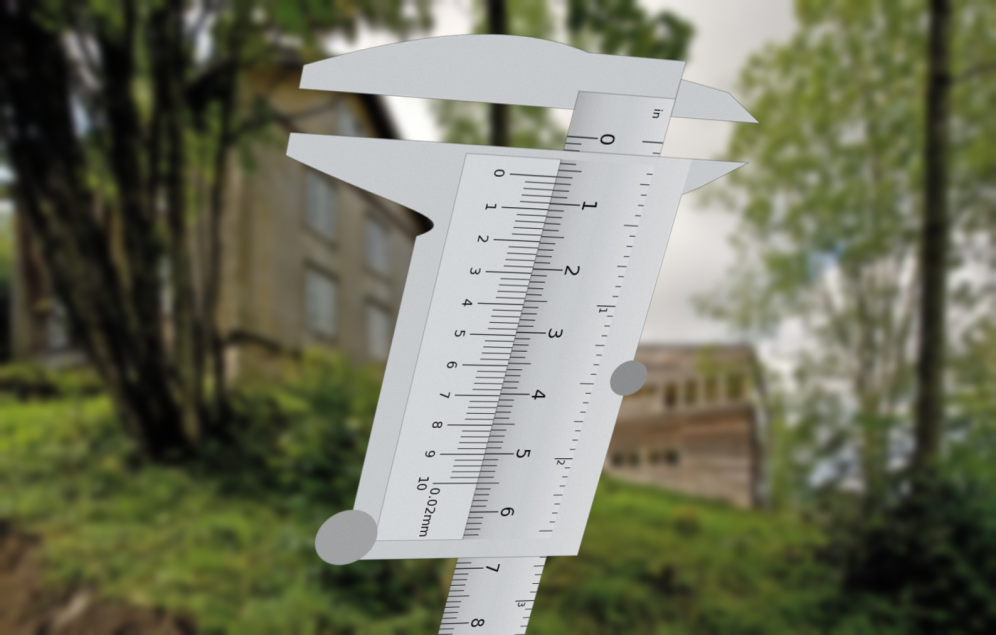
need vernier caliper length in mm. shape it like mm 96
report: mm 6.0
